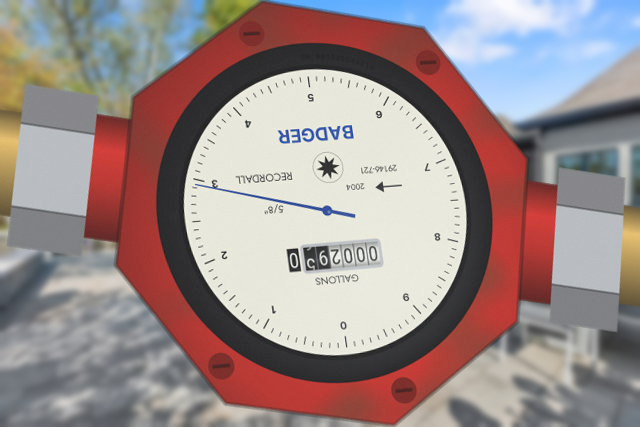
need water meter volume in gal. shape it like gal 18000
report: gal 2952.9
